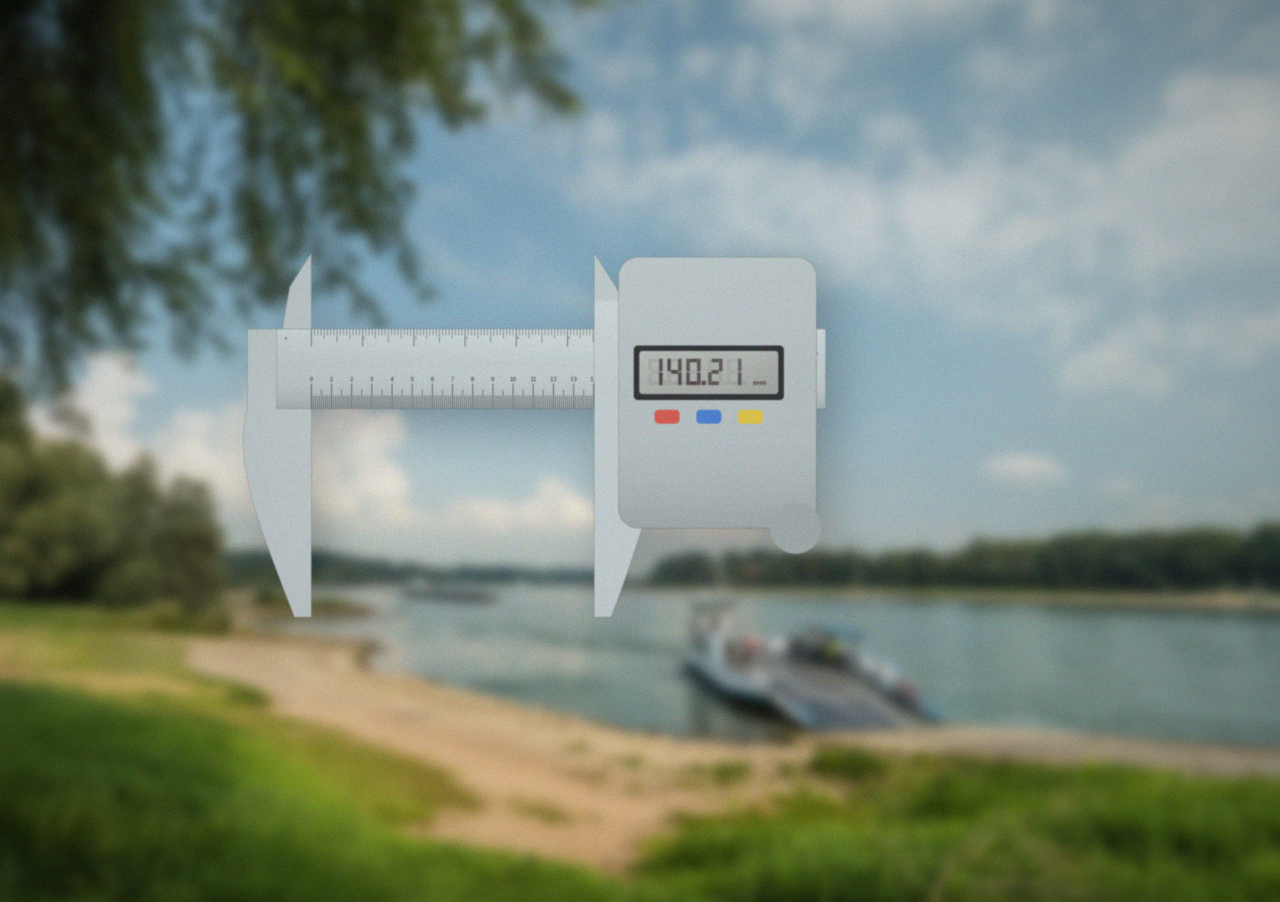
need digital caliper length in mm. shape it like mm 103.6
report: mm 140.21
